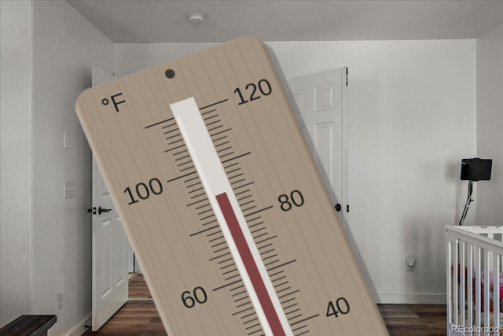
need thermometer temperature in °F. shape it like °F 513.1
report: °F 90
